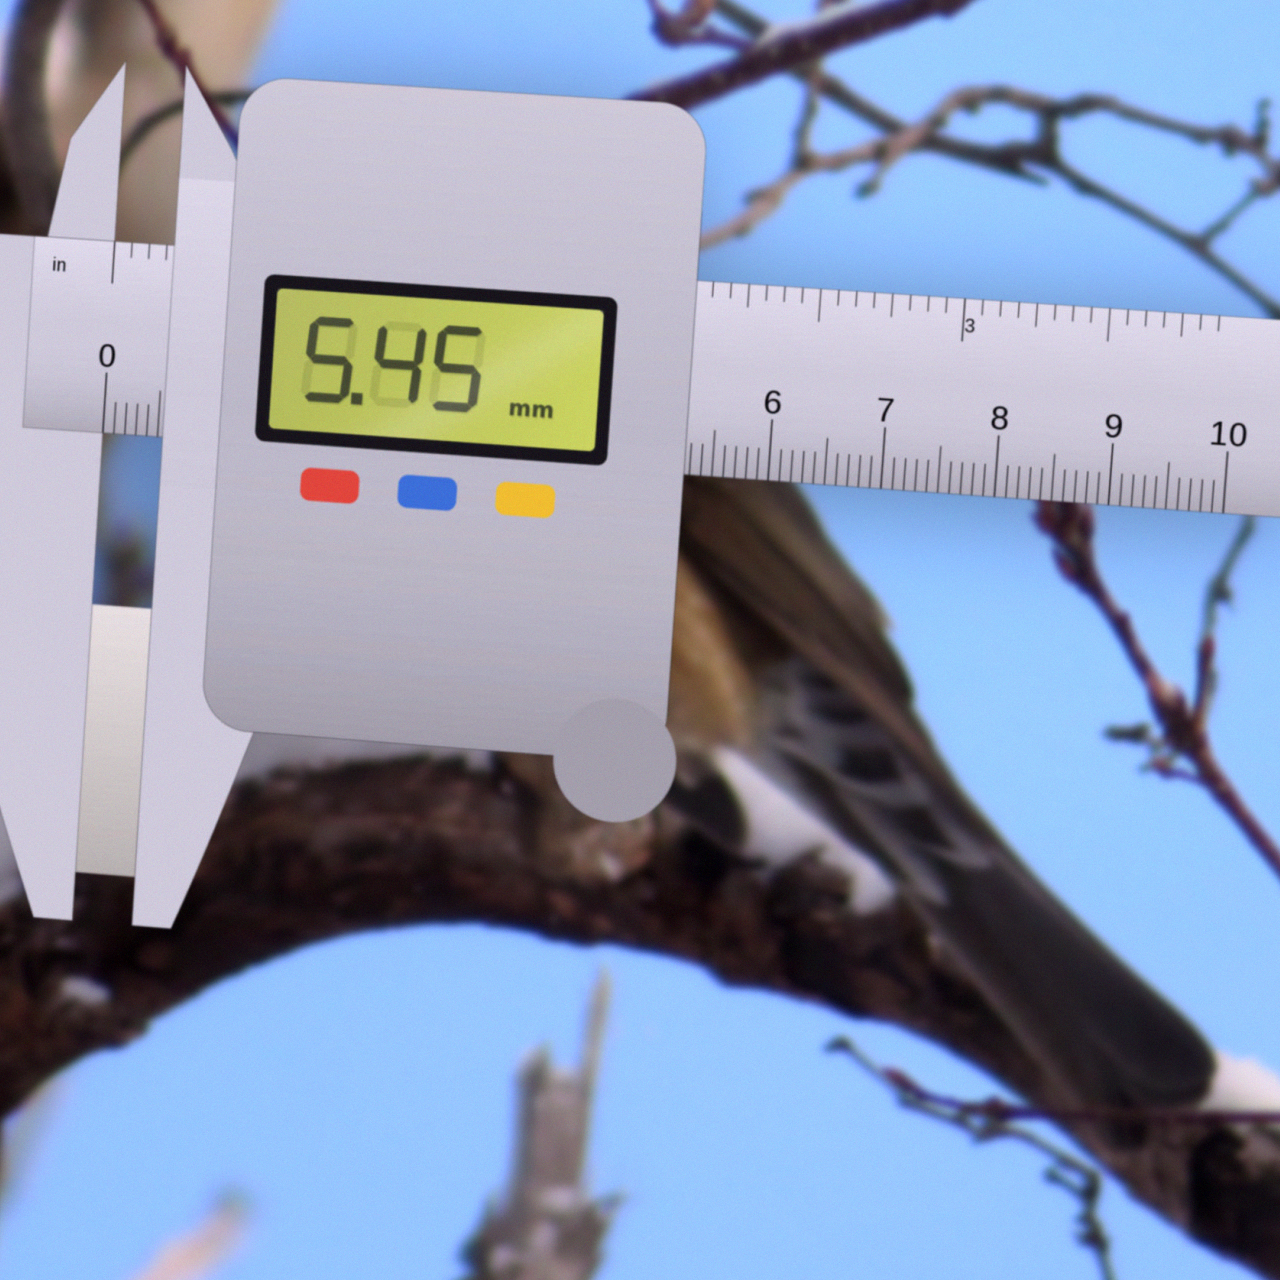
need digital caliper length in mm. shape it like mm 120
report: mm 5.45
